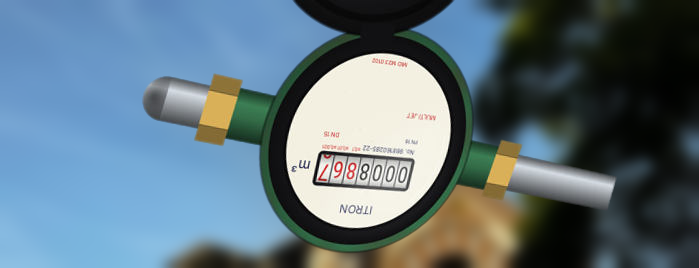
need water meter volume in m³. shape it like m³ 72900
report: m³ 8.867
